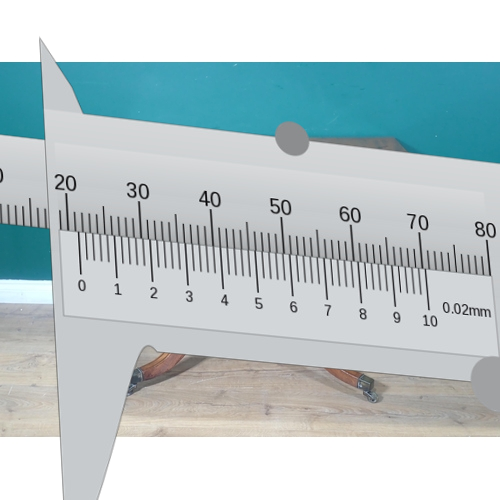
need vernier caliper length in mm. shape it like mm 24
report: mm 21.4
